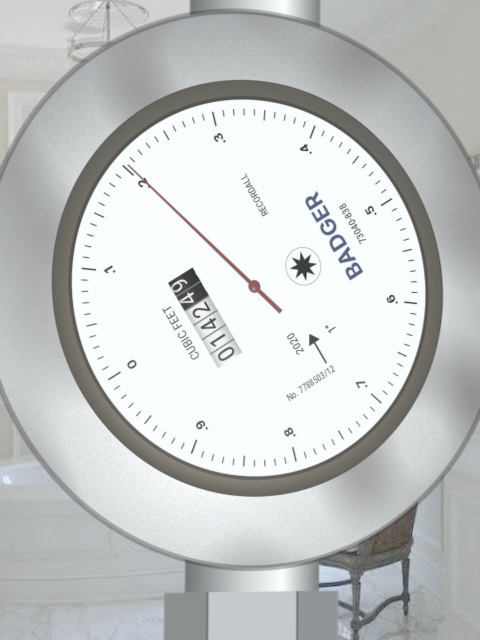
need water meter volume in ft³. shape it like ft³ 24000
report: ft³ 14249.20
